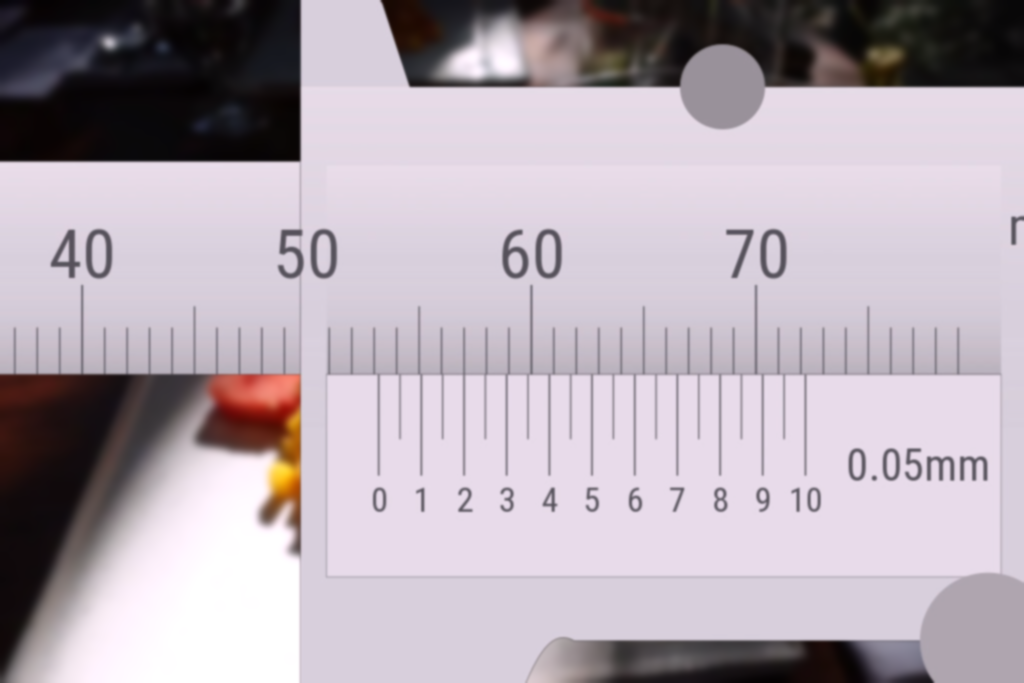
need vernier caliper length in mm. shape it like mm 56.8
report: mm 53.2
